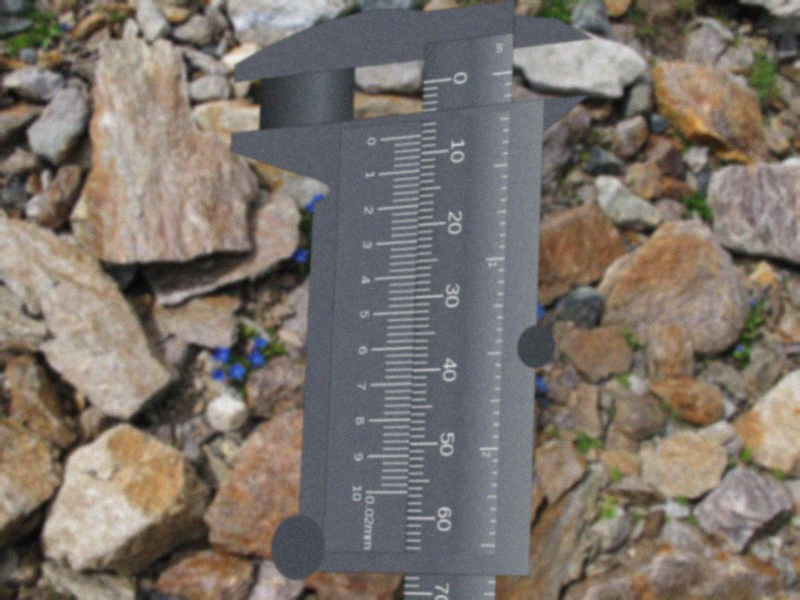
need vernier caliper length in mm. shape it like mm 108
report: mm 7.5
